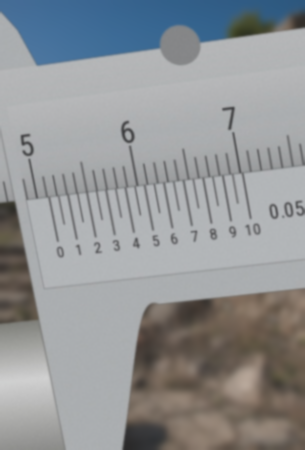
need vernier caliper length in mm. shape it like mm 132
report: mm 51.2
